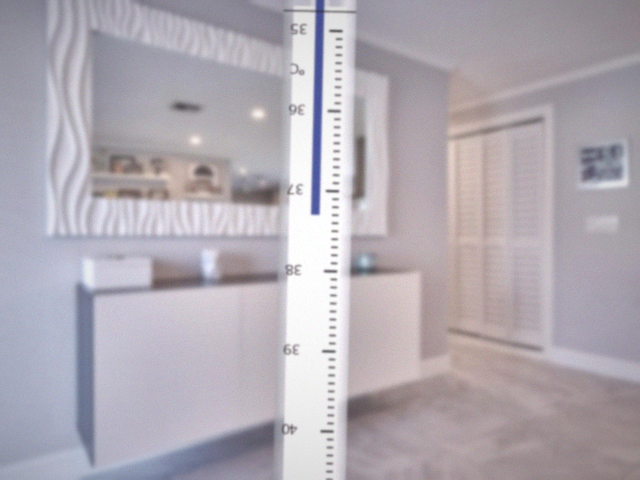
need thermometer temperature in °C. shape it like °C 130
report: °C 37.3
